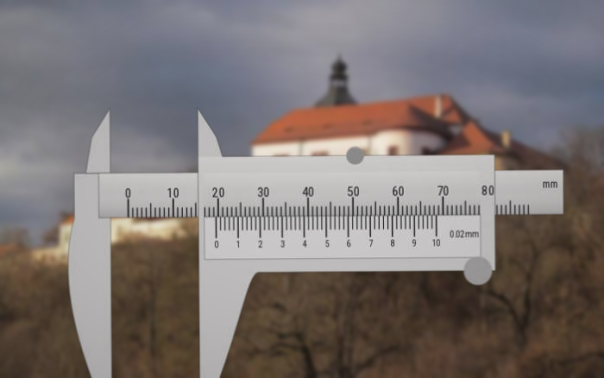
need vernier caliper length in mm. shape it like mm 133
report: mm 19.5
